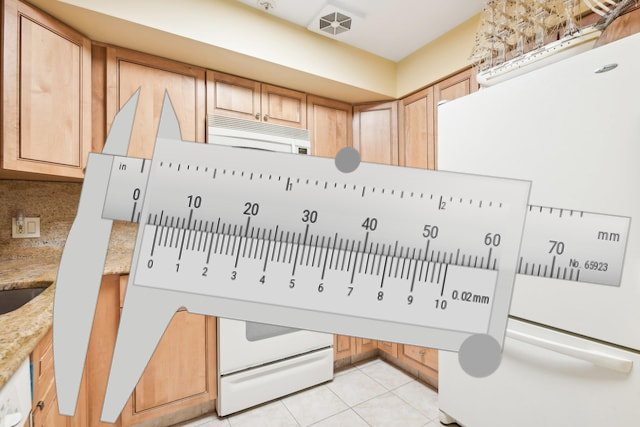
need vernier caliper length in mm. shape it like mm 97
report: mm 4.6
